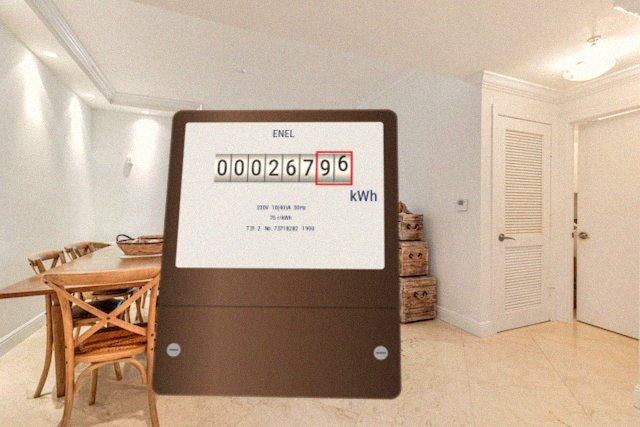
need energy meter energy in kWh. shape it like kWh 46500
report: kWh 267.96
